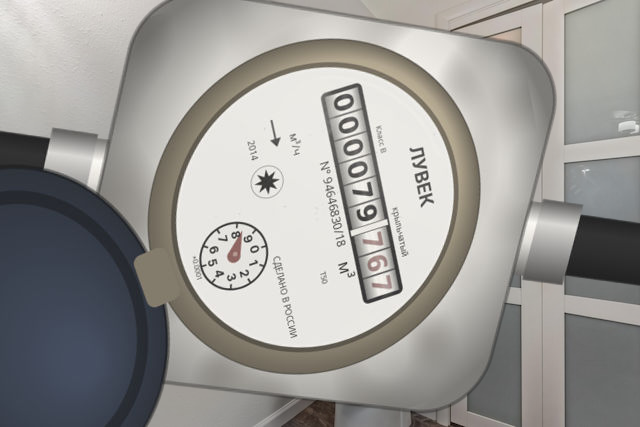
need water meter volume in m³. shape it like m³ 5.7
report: m³ 79.7678
